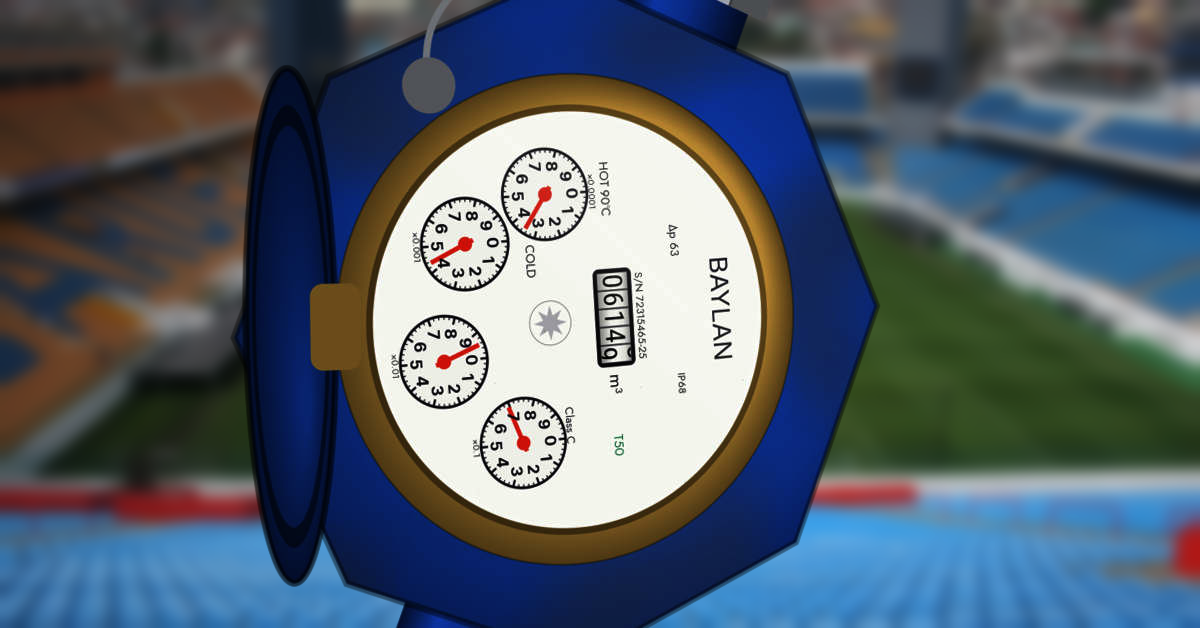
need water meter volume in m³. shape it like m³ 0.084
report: m³ 6148.6943
